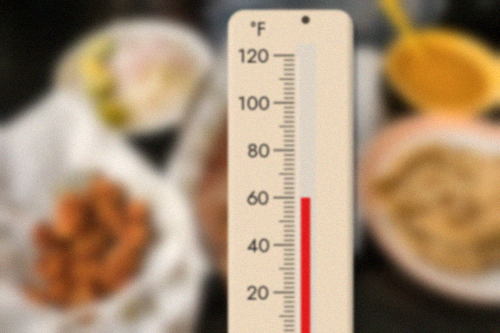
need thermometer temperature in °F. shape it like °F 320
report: °F 60
